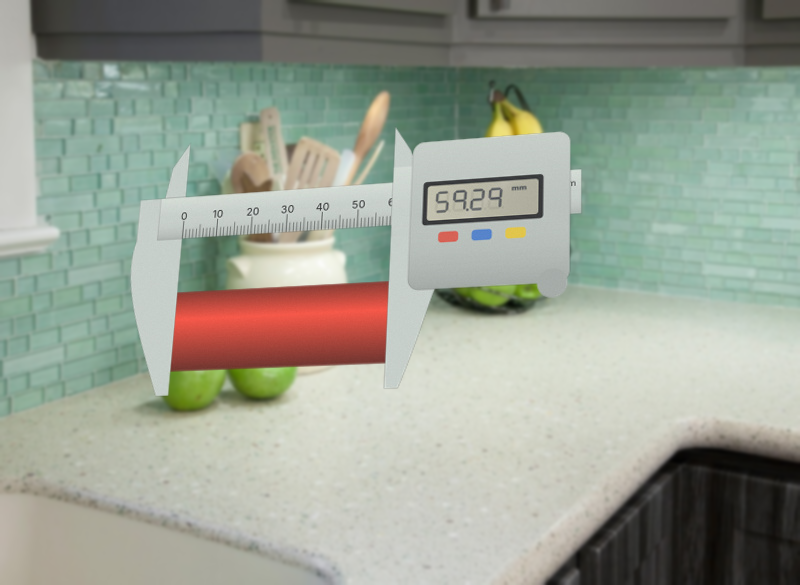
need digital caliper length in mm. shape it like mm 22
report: mm 59.29
